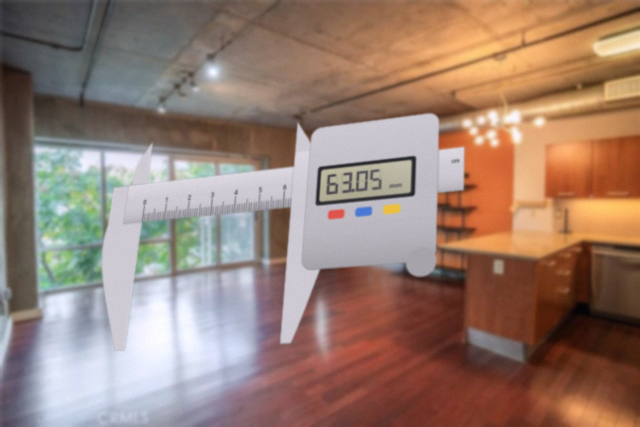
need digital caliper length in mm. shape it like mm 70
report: mm 63.05
